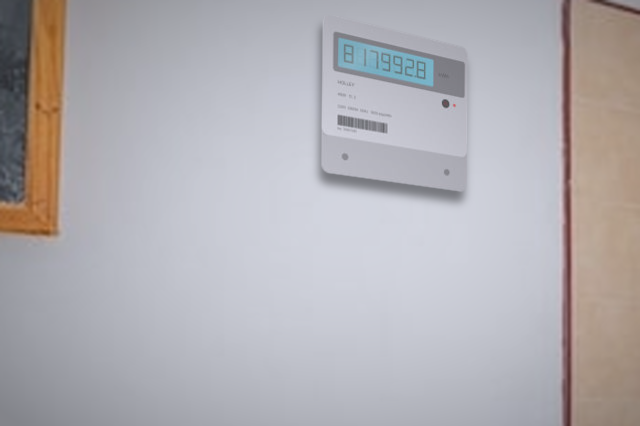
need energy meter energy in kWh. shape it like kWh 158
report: kWh 817992.8
